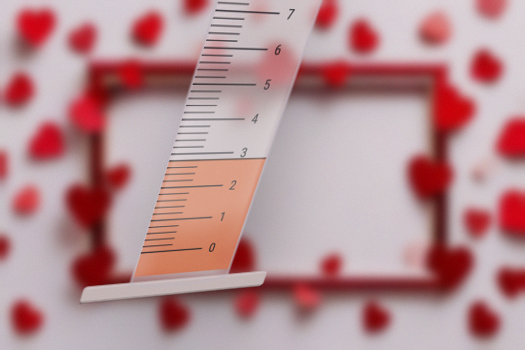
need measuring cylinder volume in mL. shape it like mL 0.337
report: mL 2.8
